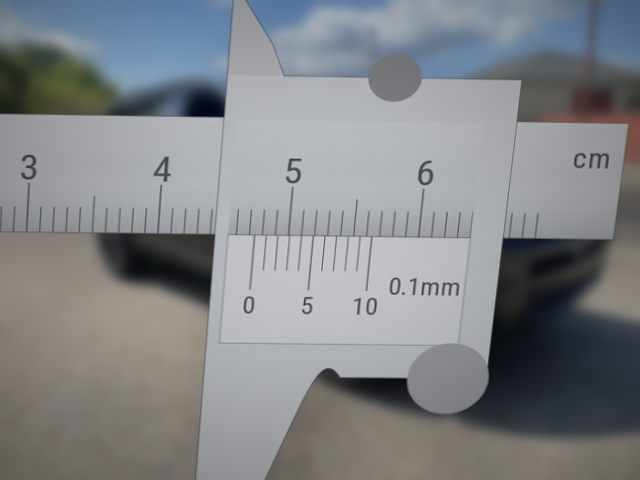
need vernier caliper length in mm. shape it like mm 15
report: mm 47.4
